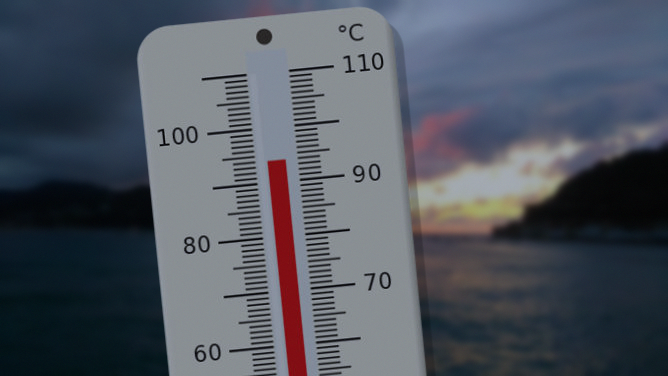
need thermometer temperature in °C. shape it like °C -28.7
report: °C 94
